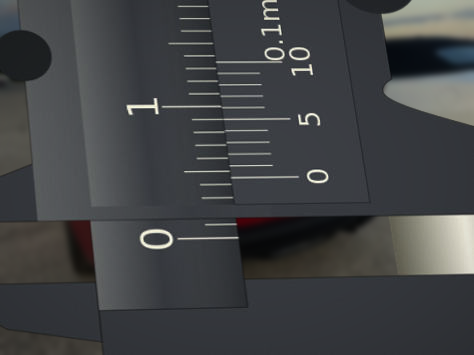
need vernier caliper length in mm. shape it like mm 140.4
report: mm 4.5
